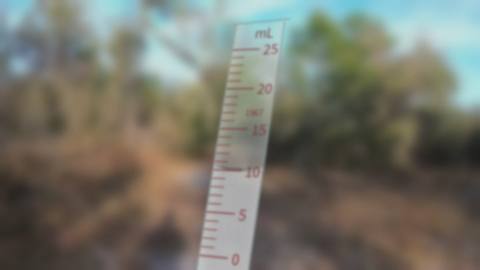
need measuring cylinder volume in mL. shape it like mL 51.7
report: mL 10
